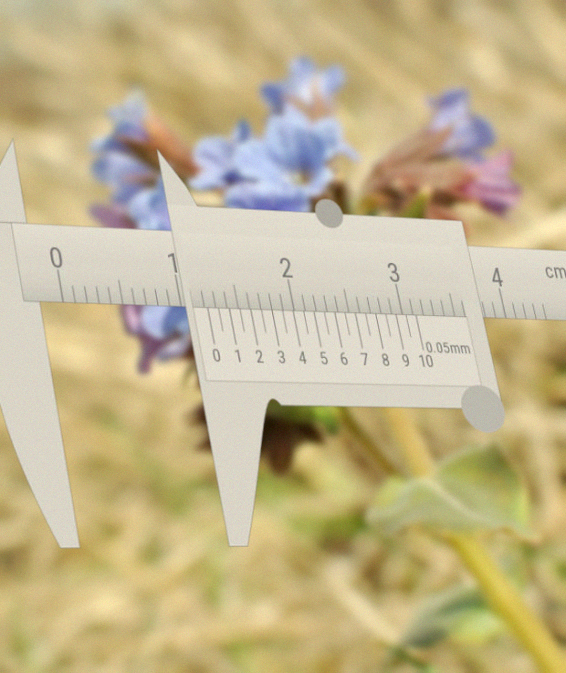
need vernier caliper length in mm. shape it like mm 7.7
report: mm 12.3
